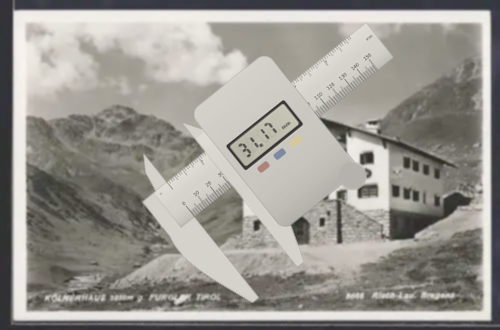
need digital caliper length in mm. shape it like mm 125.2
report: mm 31.17
